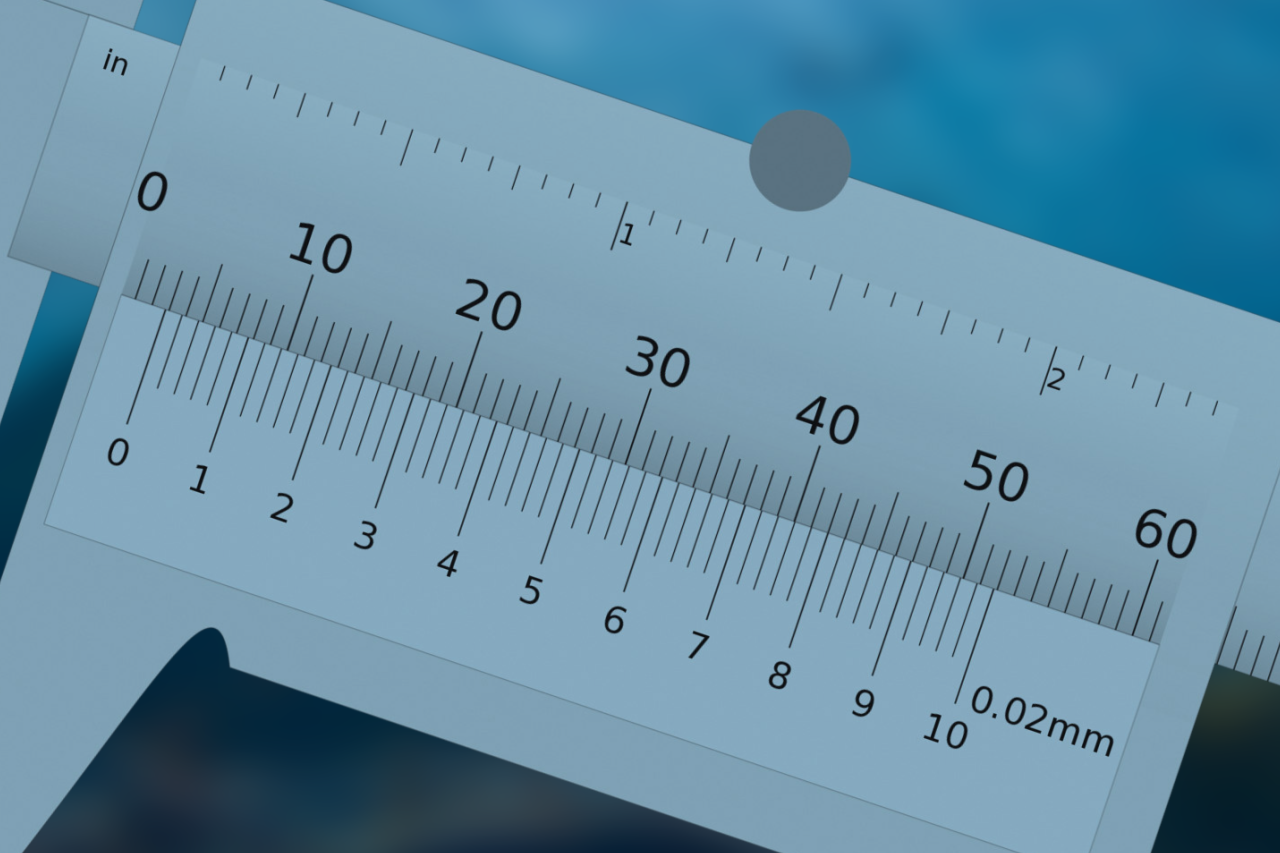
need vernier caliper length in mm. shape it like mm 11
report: mm 2.8
